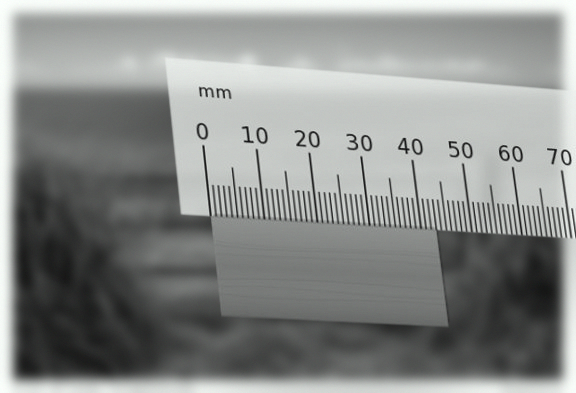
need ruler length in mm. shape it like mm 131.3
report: mm 43
